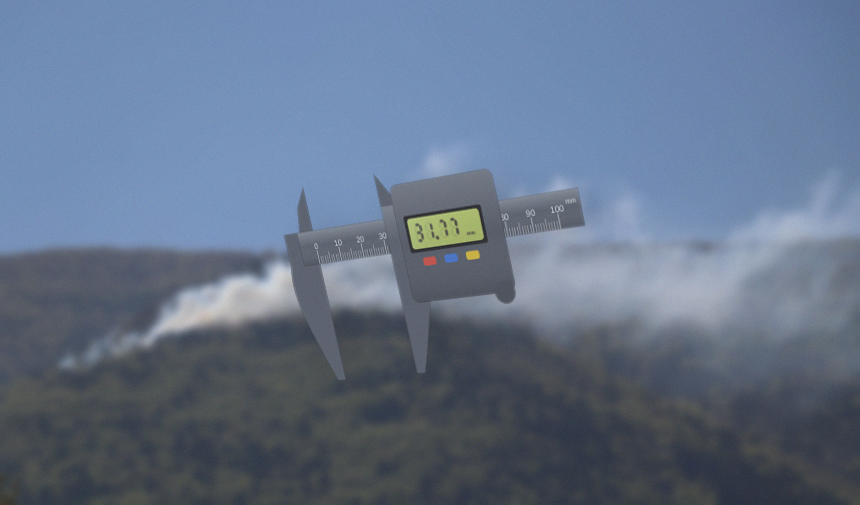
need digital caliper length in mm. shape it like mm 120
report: mm 31.77
